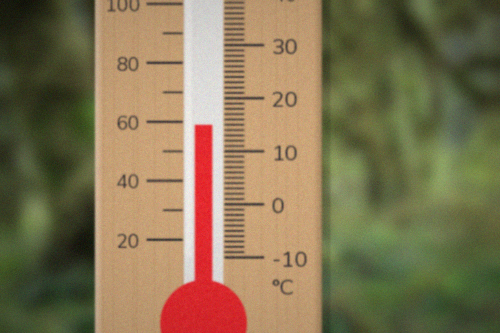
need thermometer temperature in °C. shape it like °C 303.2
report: °C 15
